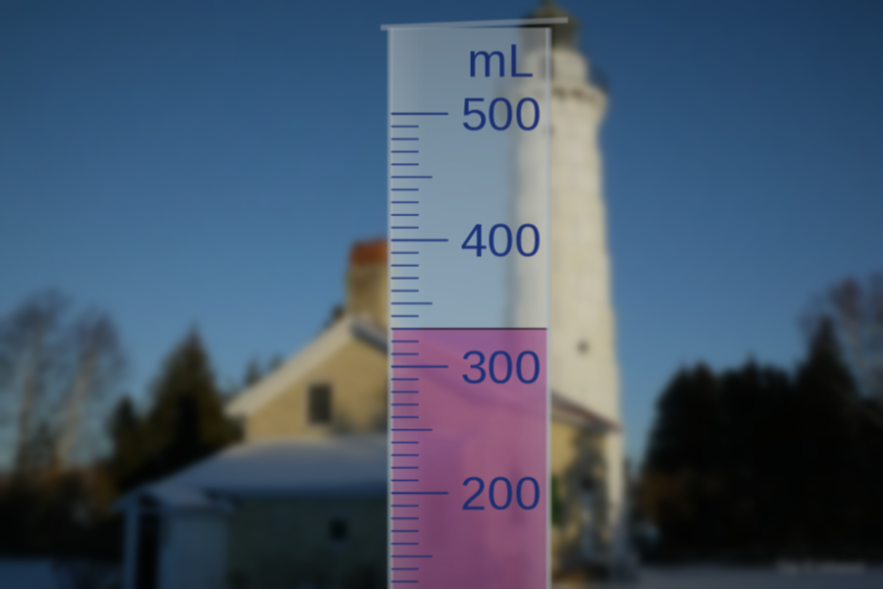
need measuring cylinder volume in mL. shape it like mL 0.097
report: mL 330
